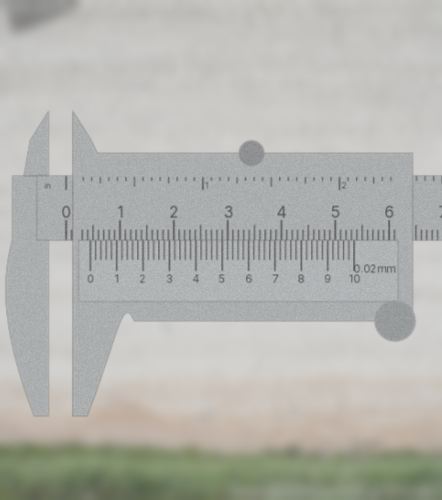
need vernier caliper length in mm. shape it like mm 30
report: mm 4.5
